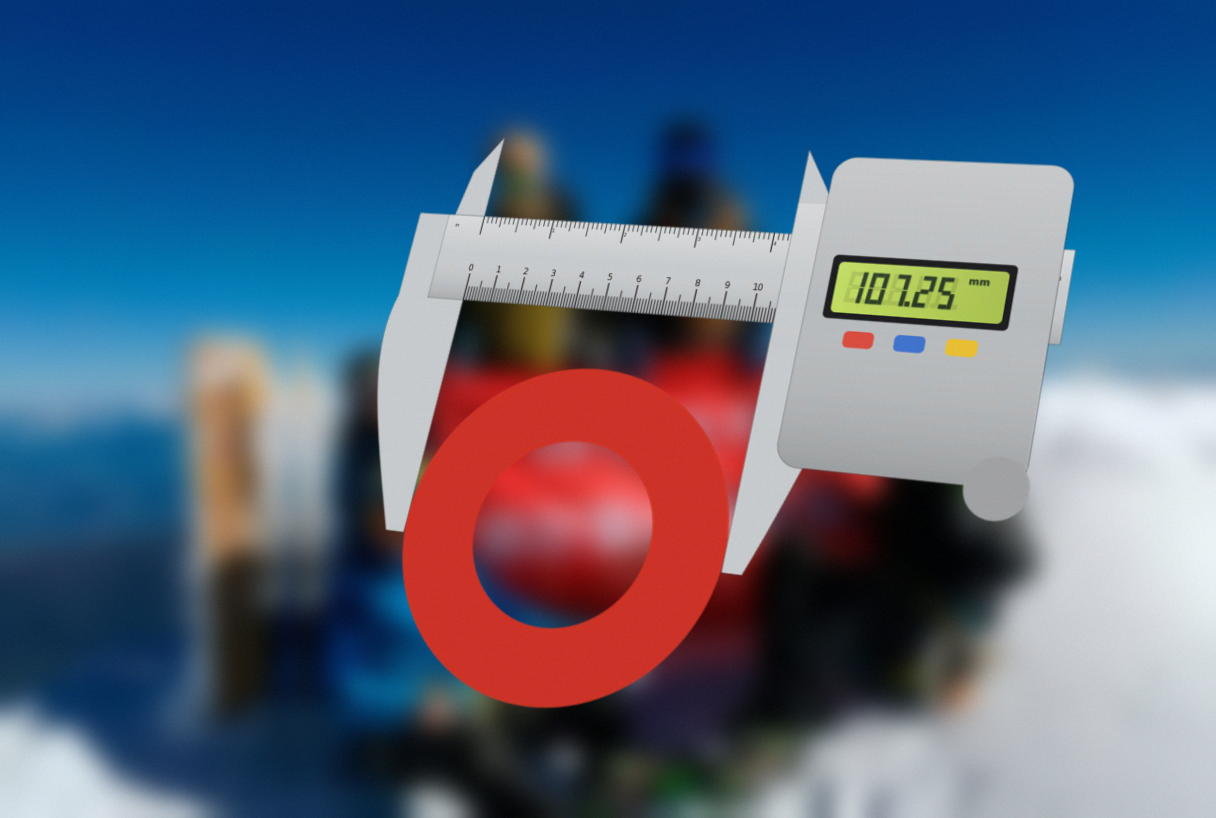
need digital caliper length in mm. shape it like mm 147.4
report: mm 107.25
